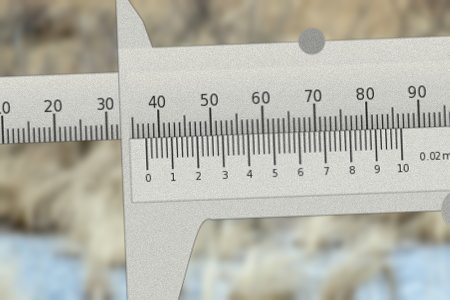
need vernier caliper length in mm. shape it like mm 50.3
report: mm 37.5
